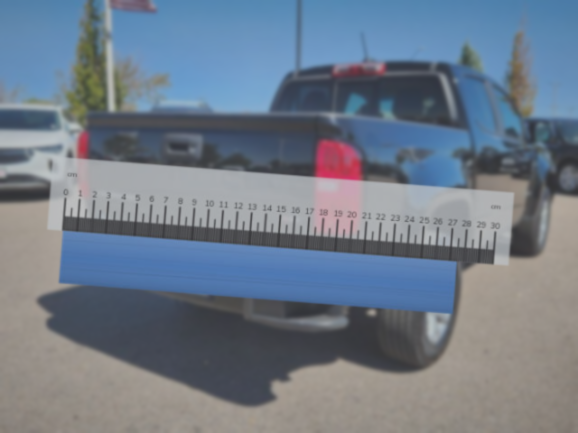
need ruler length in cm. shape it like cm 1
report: cm 27.5
